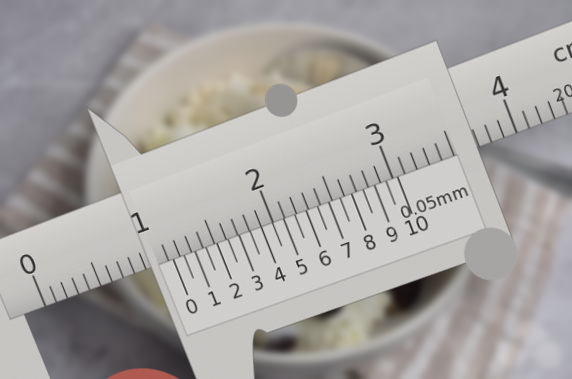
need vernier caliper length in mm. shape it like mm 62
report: mm 11.4
